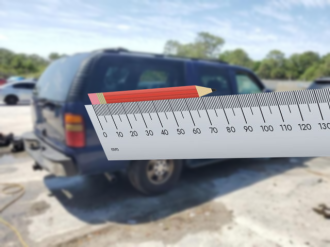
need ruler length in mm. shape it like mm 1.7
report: mm 80
